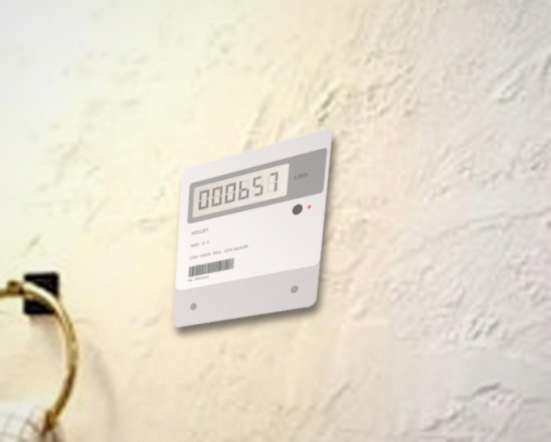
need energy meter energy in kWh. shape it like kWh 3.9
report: kWh 657
